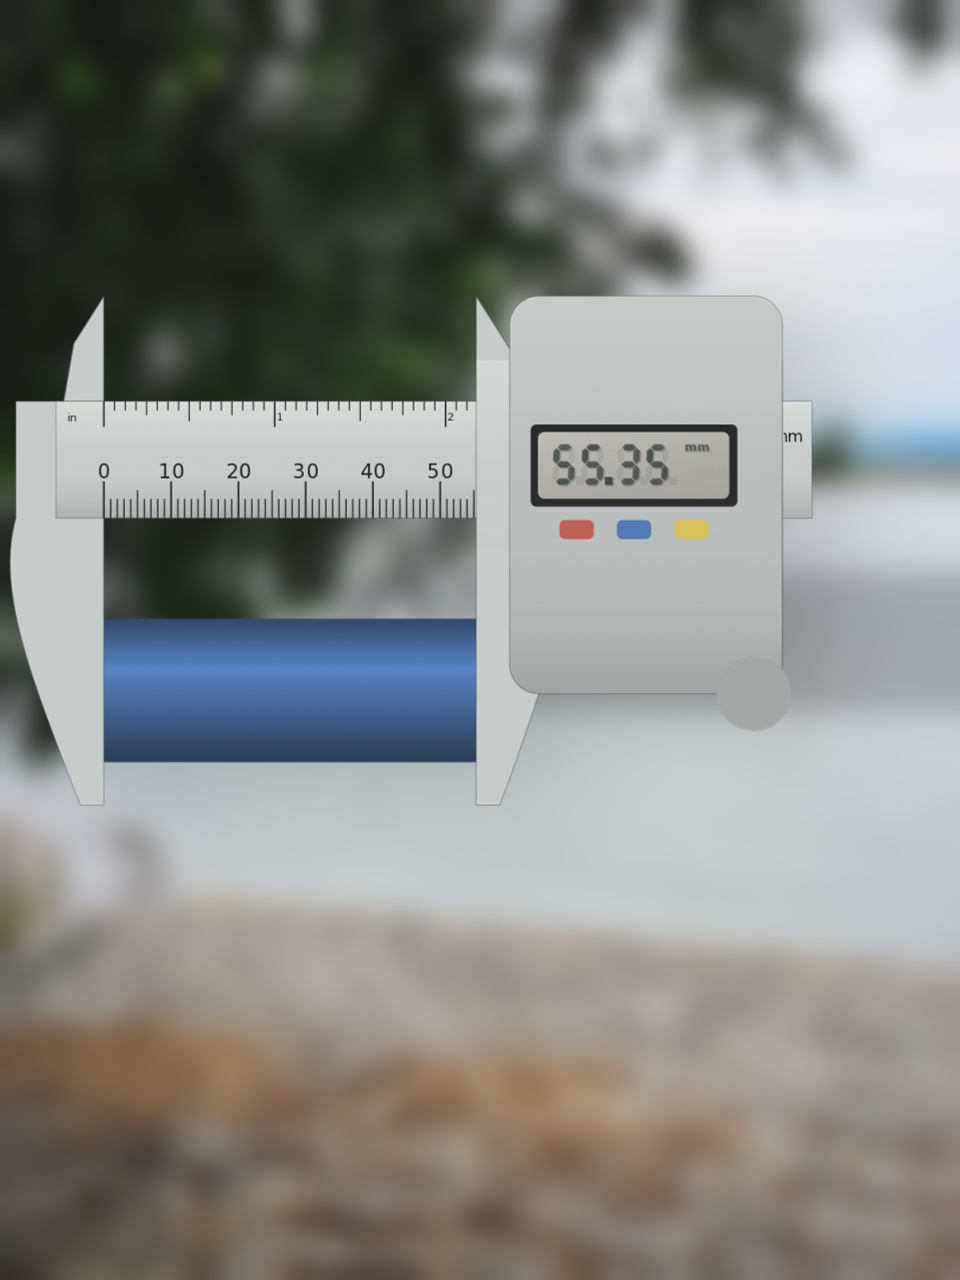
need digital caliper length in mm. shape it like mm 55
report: mm 55.35
